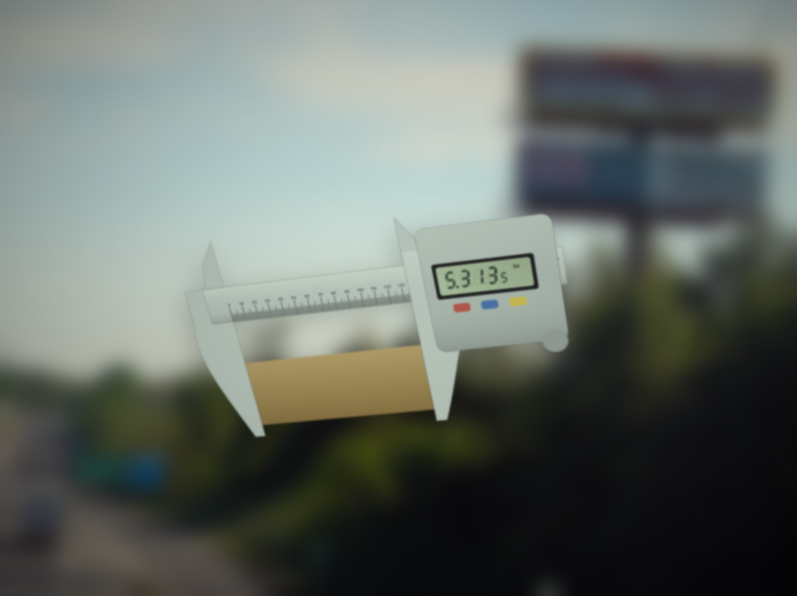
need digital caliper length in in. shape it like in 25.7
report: in 5.3135
